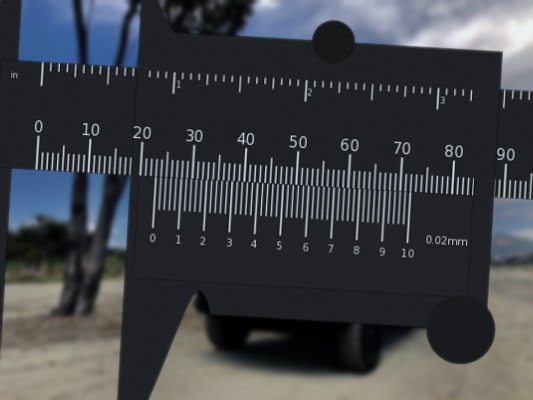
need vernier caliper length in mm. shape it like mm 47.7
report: mm 23.0
